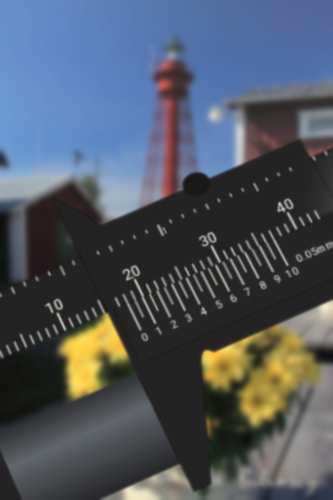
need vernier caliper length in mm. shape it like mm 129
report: mm 18.0
